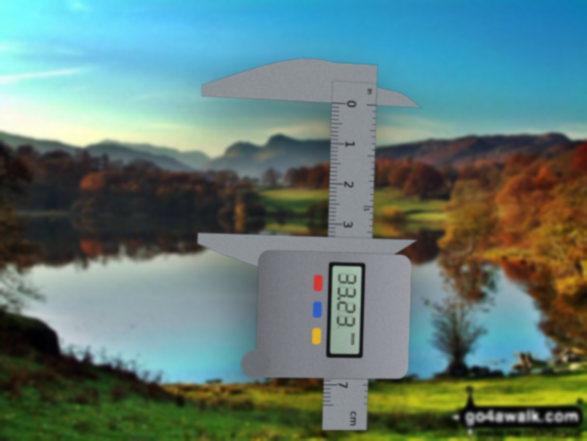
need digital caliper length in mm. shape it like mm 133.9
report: mm 33.23
